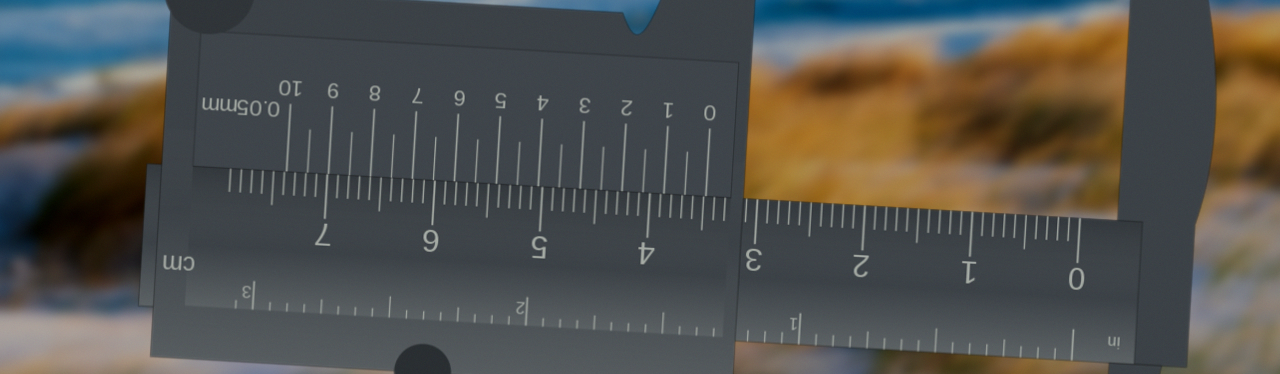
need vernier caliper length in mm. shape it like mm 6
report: mm 34.8
